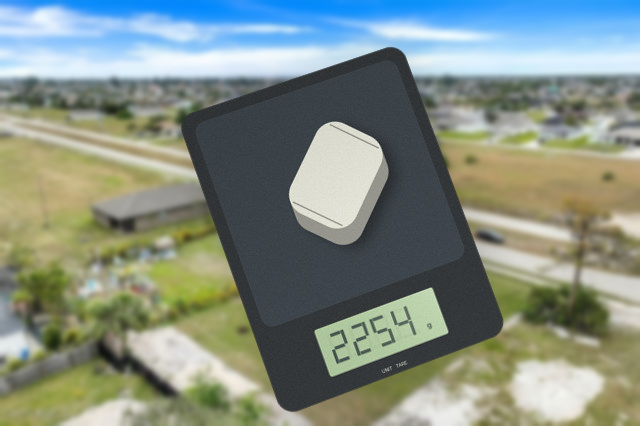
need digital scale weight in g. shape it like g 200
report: g 2254
